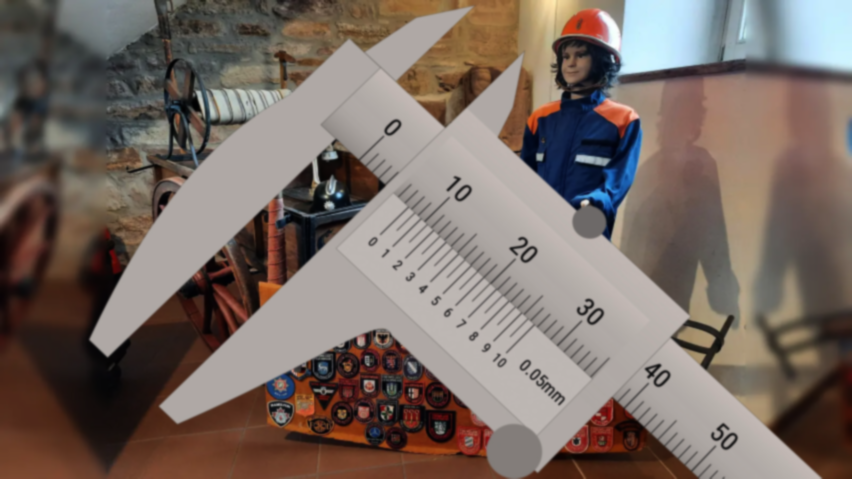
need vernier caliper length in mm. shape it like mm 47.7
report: mm 7.6
